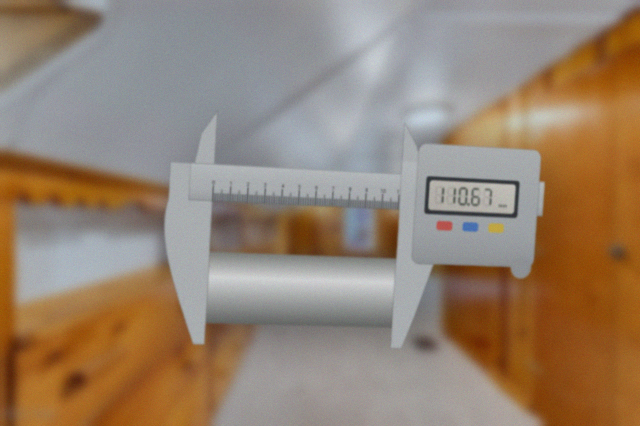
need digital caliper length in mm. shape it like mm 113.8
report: mm 110.67
